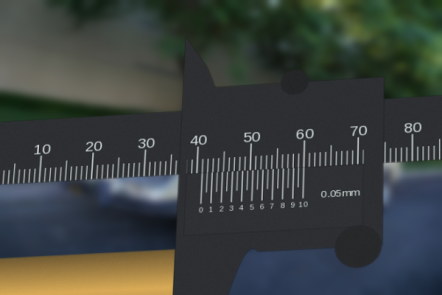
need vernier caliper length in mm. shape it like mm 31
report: mm 41.0
